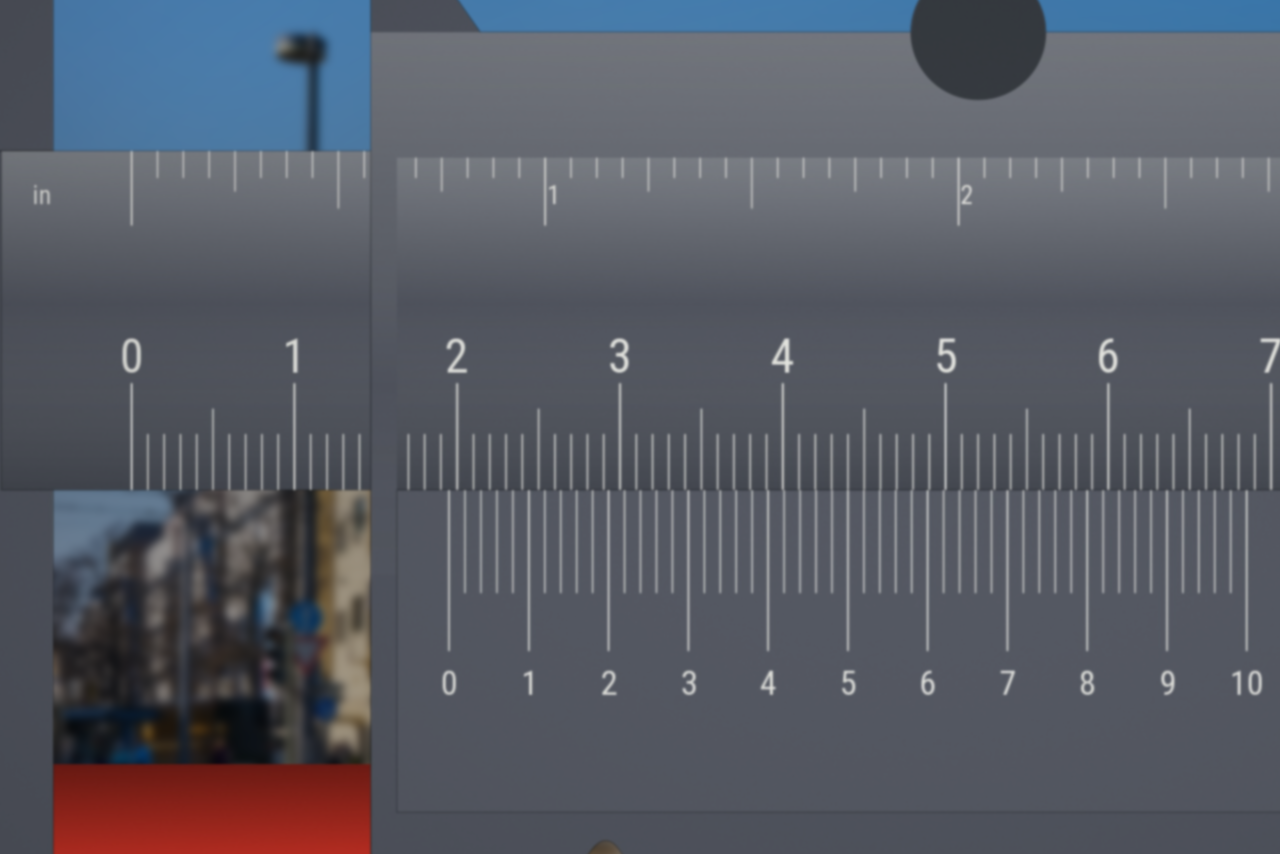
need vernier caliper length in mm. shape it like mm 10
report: mm 19.5
